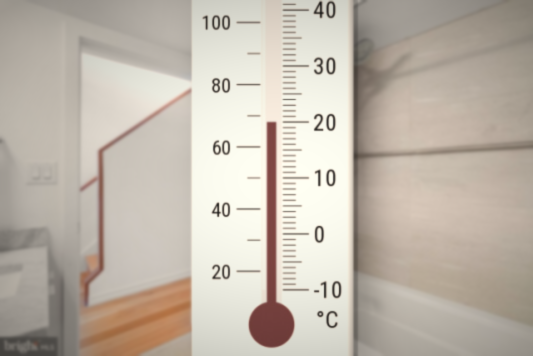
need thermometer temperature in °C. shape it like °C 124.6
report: °C 20
